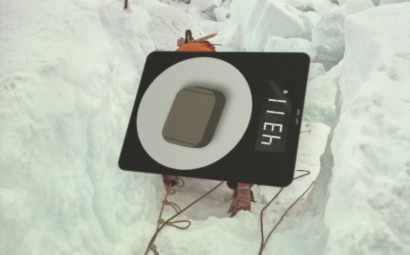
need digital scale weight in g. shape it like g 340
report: g 4311
